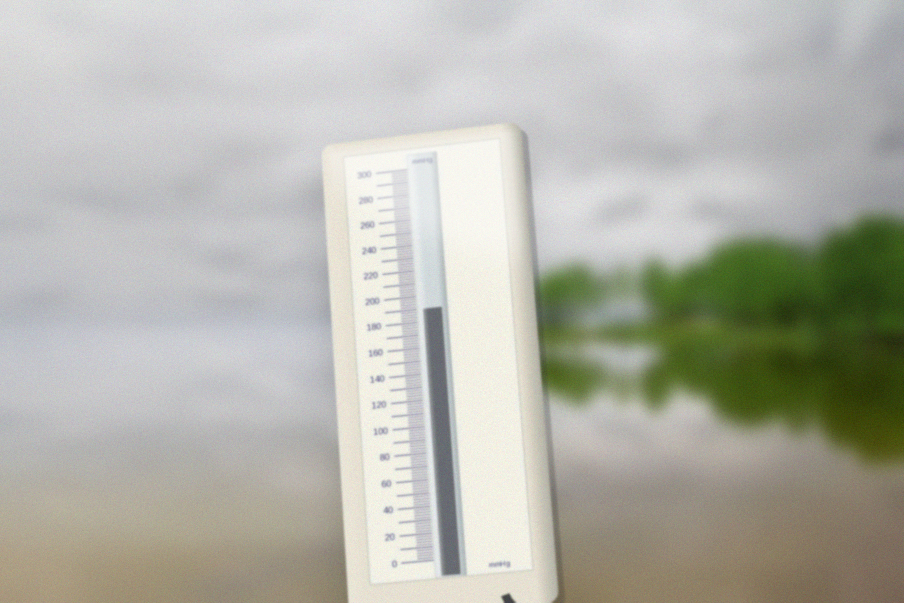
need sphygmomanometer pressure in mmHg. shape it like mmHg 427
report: mmHg 190
